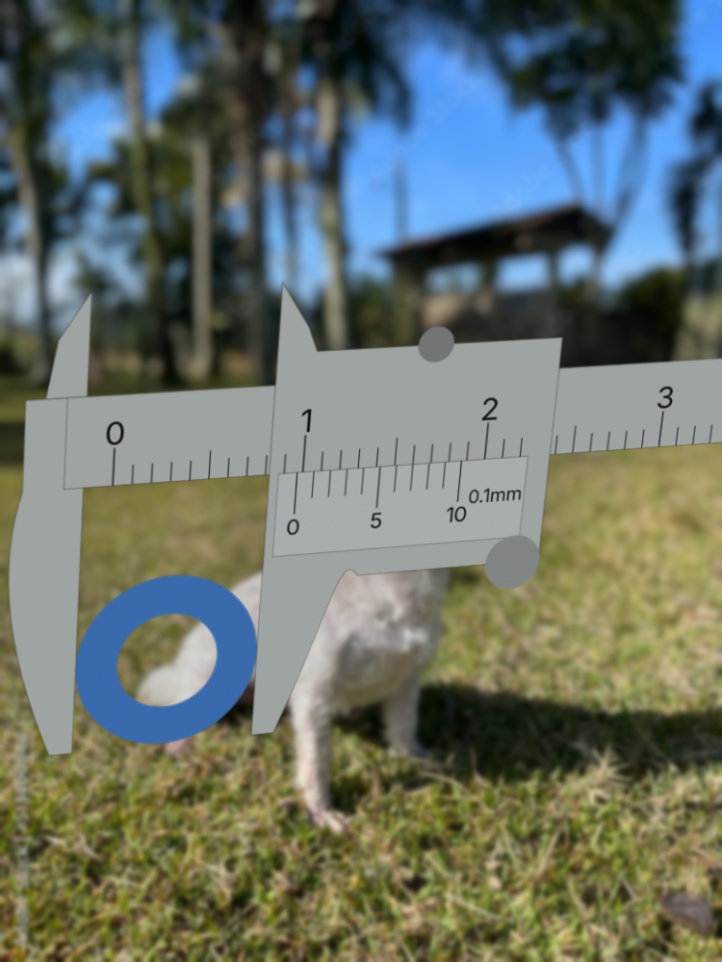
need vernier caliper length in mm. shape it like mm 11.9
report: mm 9.7
